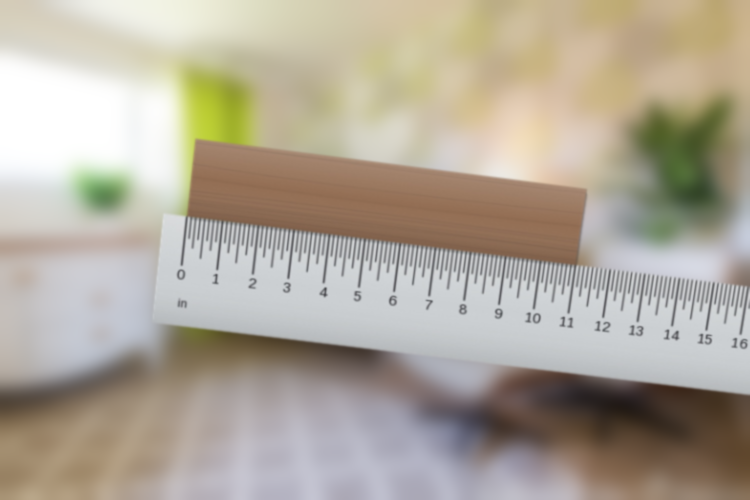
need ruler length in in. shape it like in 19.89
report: in 11
